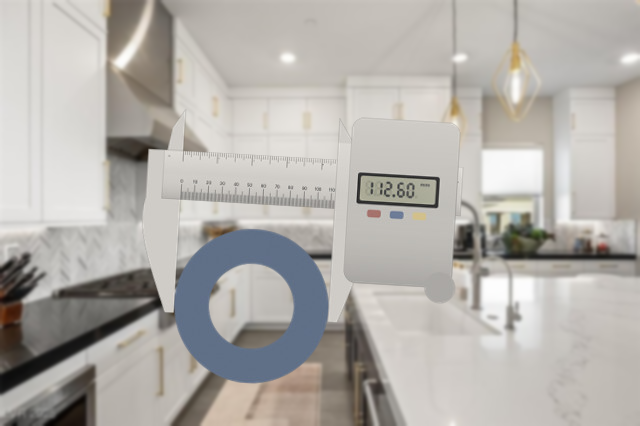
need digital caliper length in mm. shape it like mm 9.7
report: mm 112.60
